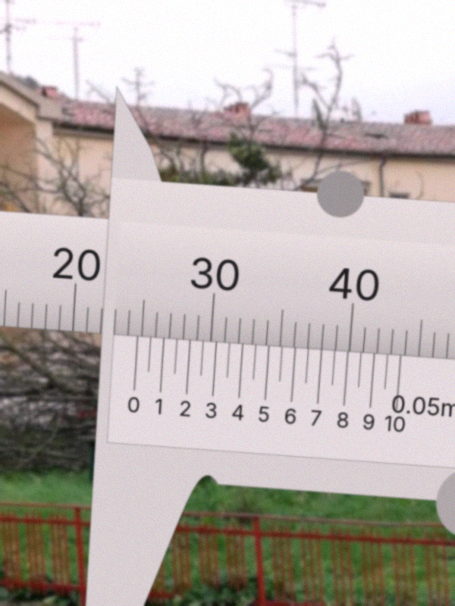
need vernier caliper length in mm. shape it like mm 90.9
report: mm 24.7
